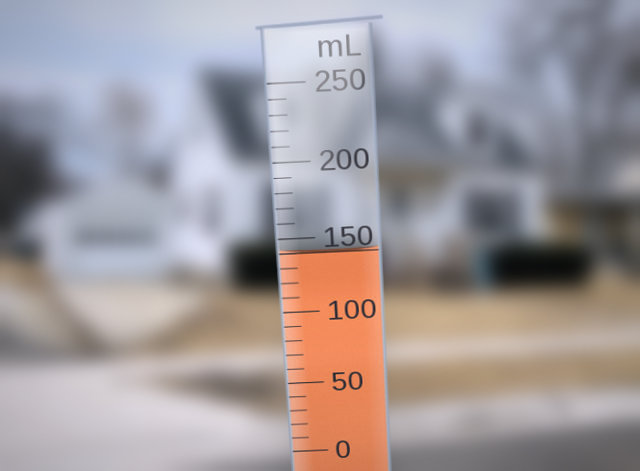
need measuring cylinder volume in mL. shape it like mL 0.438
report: mL 140
